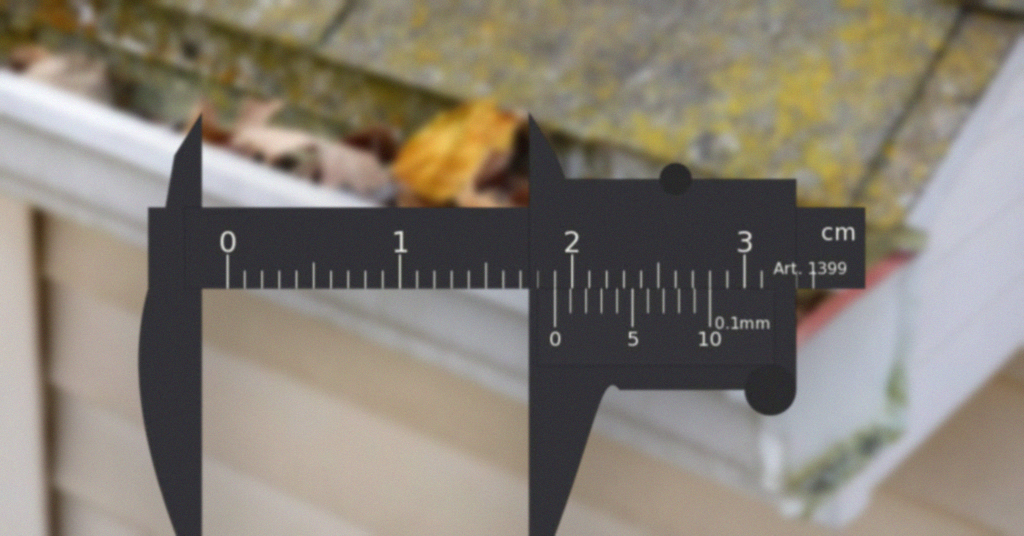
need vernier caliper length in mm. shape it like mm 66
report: mm 19.0
